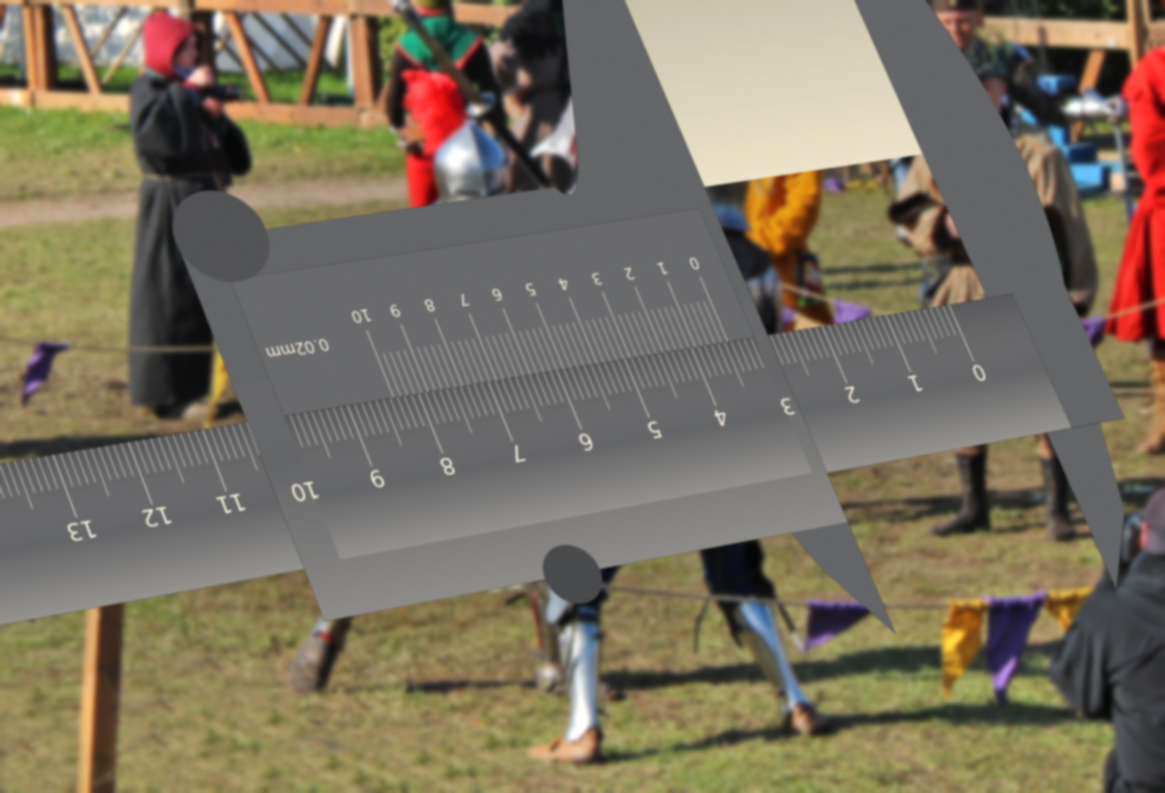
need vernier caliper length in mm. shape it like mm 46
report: mm 34.5
